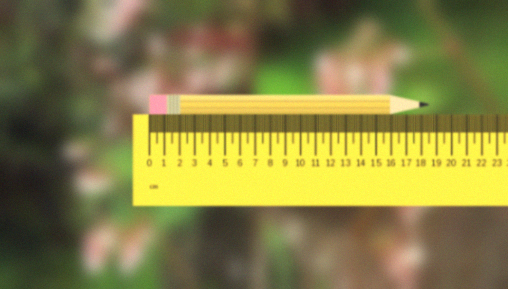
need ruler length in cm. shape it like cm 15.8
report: cm 18.5
